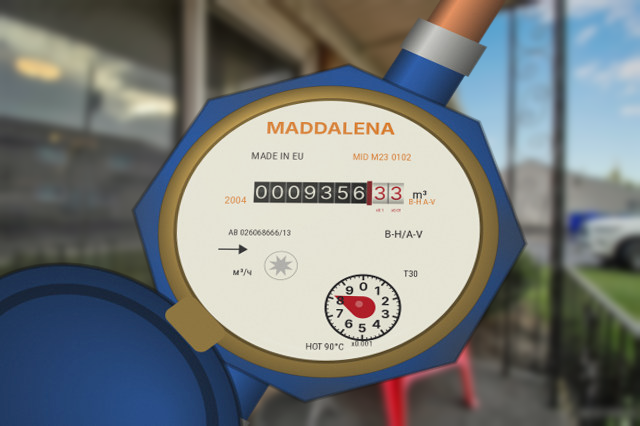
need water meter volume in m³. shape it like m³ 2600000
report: m³ 9356.338
